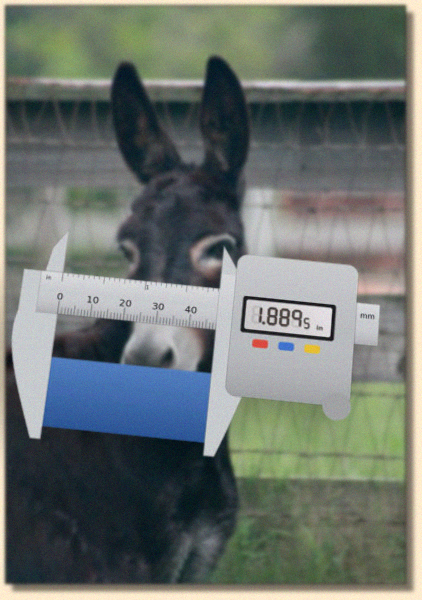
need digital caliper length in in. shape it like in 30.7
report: in 1.8895
